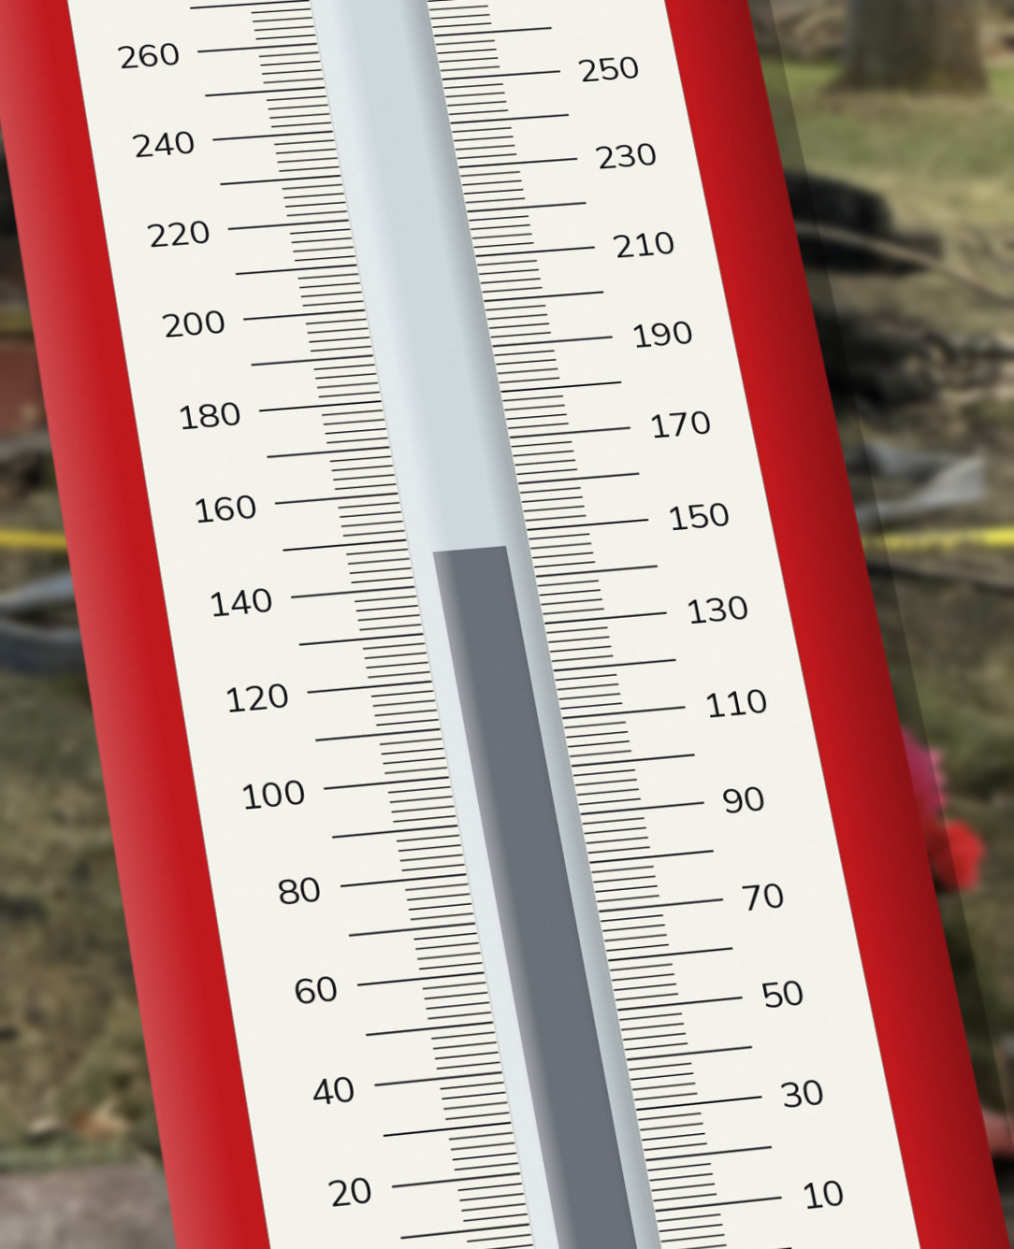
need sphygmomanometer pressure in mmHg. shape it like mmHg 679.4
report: mmHg 147
